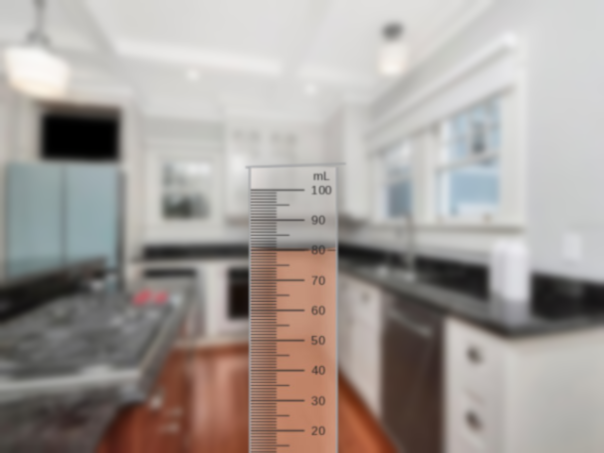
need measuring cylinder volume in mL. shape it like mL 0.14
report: mL 80
